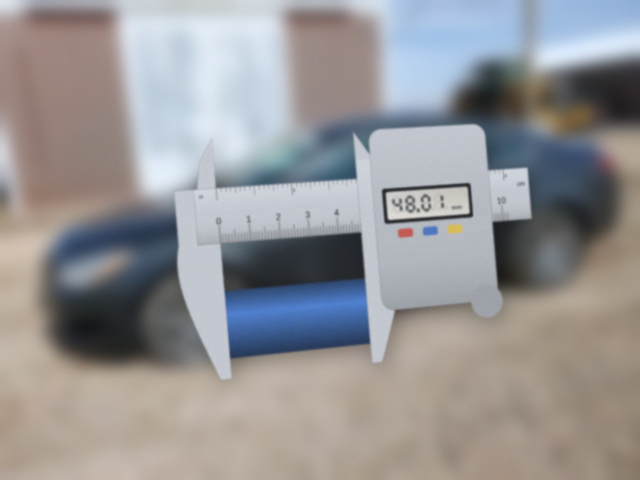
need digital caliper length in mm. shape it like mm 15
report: mm 48.01
